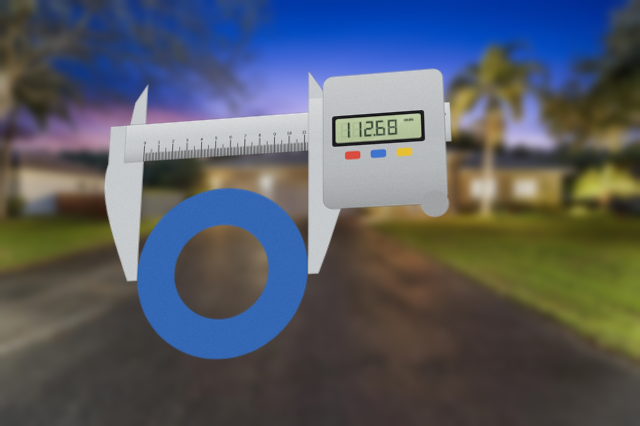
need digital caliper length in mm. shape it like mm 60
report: mm 112.68
